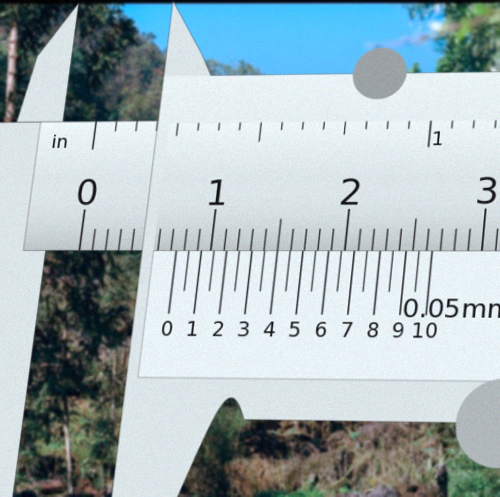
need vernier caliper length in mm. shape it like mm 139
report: mm 7.4
